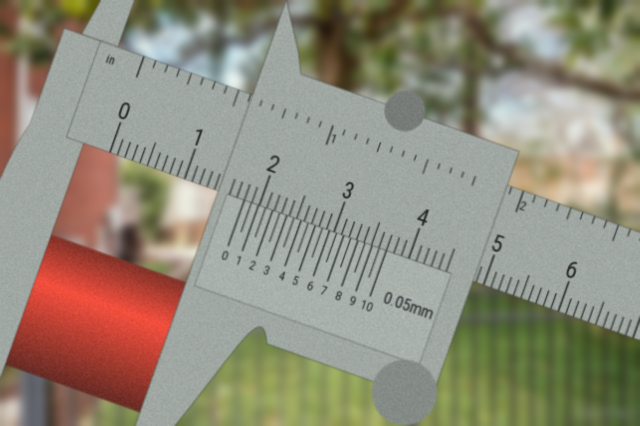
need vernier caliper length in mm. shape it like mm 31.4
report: mm 18.0
